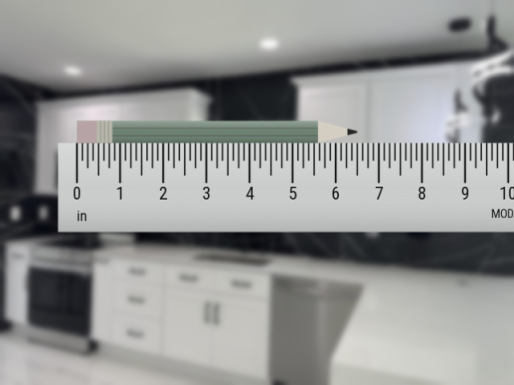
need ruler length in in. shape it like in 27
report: in 6.5
